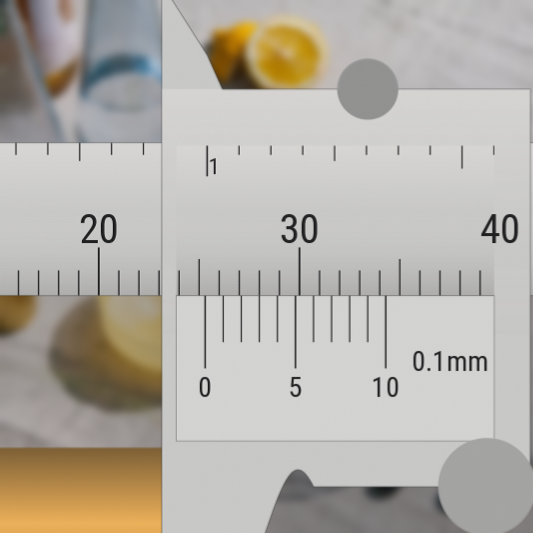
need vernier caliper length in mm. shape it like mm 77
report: mm 25.3
